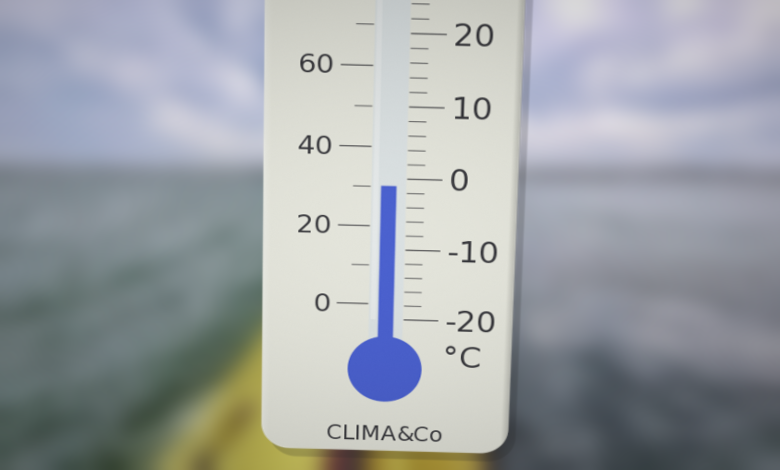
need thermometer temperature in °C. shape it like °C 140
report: °C -1
